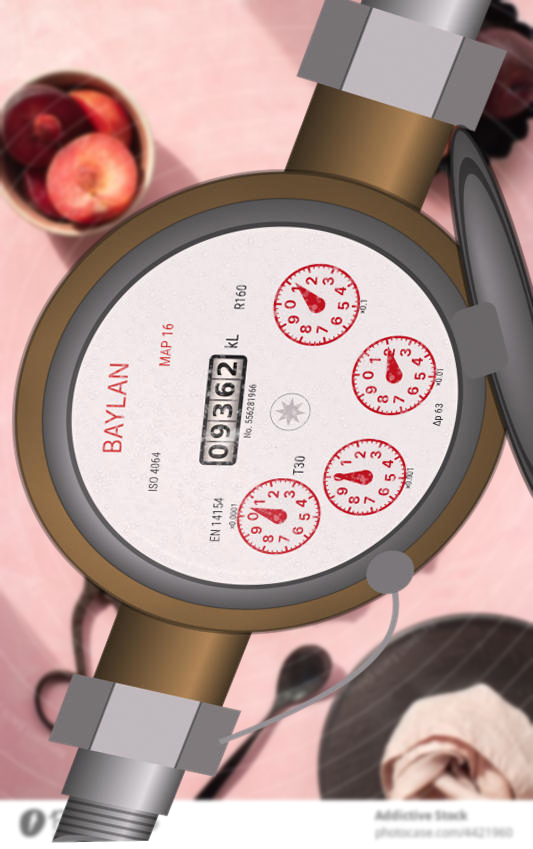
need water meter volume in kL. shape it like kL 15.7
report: kL 9362.1200
